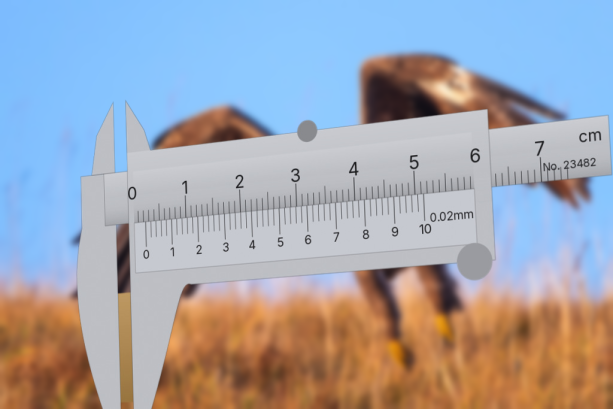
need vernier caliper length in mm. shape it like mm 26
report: mm 2.4
